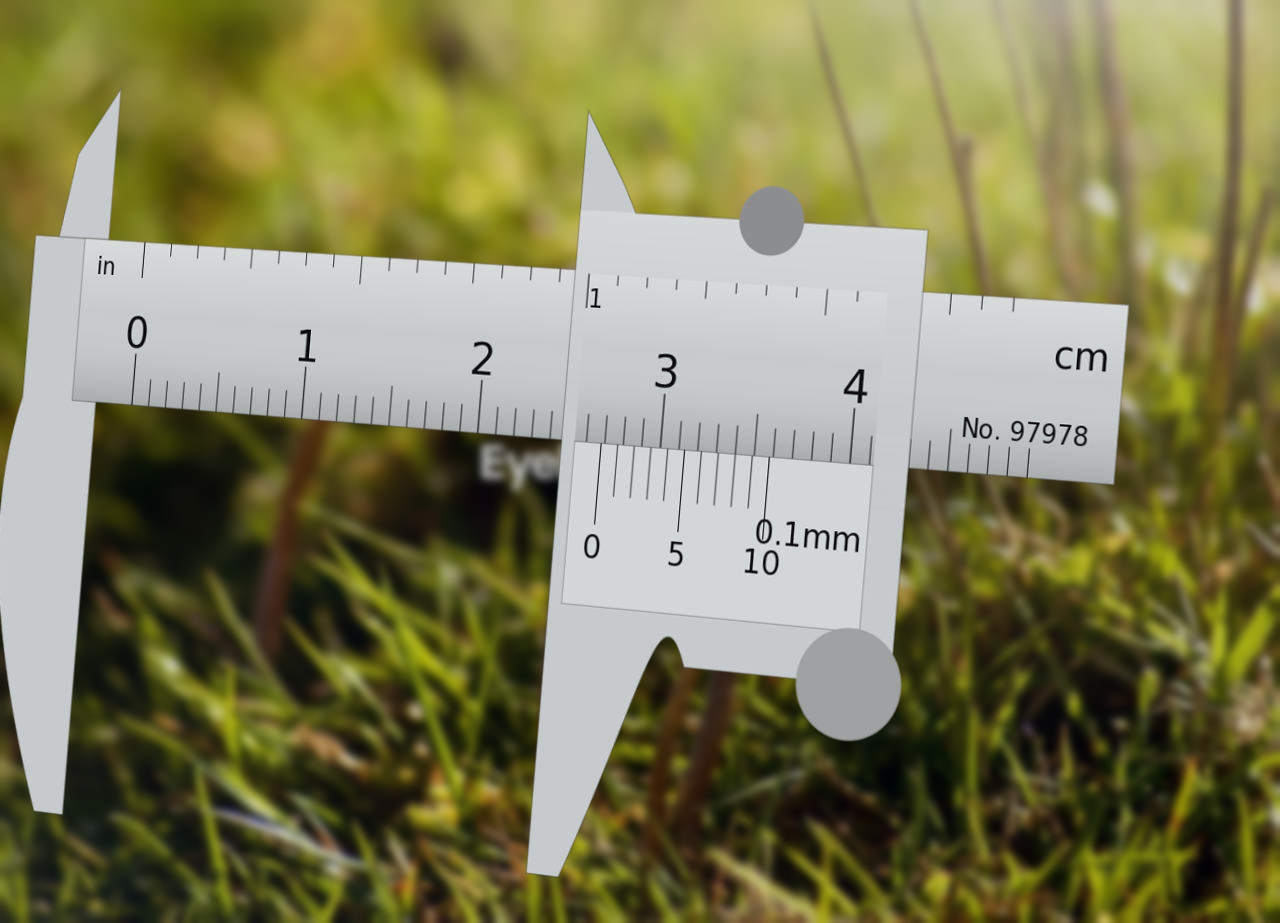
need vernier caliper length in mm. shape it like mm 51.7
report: mm 26.8
